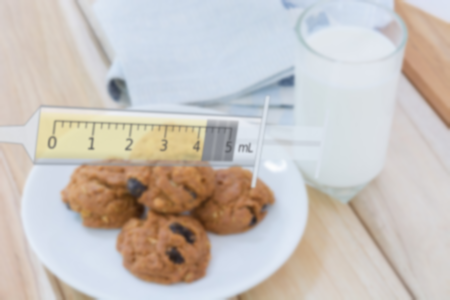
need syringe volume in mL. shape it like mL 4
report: mL 4.2
